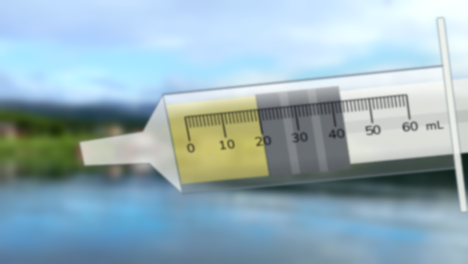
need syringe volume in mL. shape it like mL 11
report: mL 20
